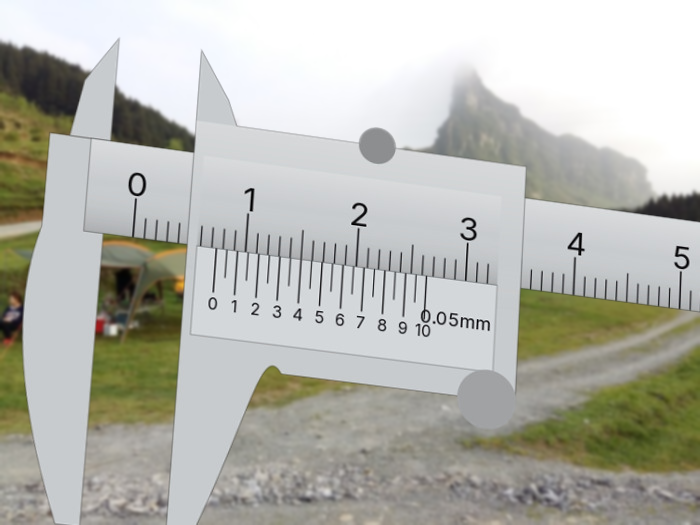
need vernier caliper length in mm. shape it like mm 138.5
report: mm 7.4
